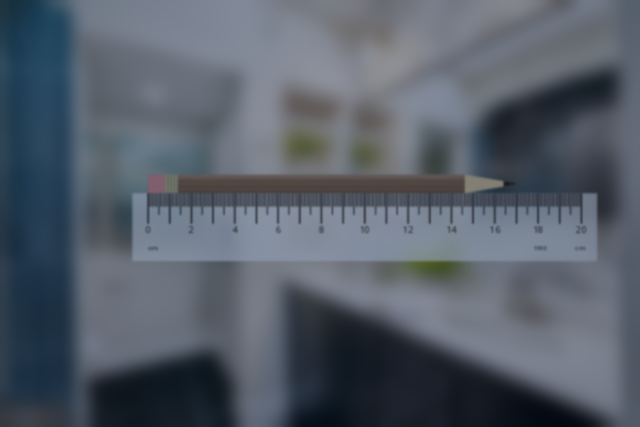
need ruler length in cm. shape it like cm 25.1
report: cm 17
